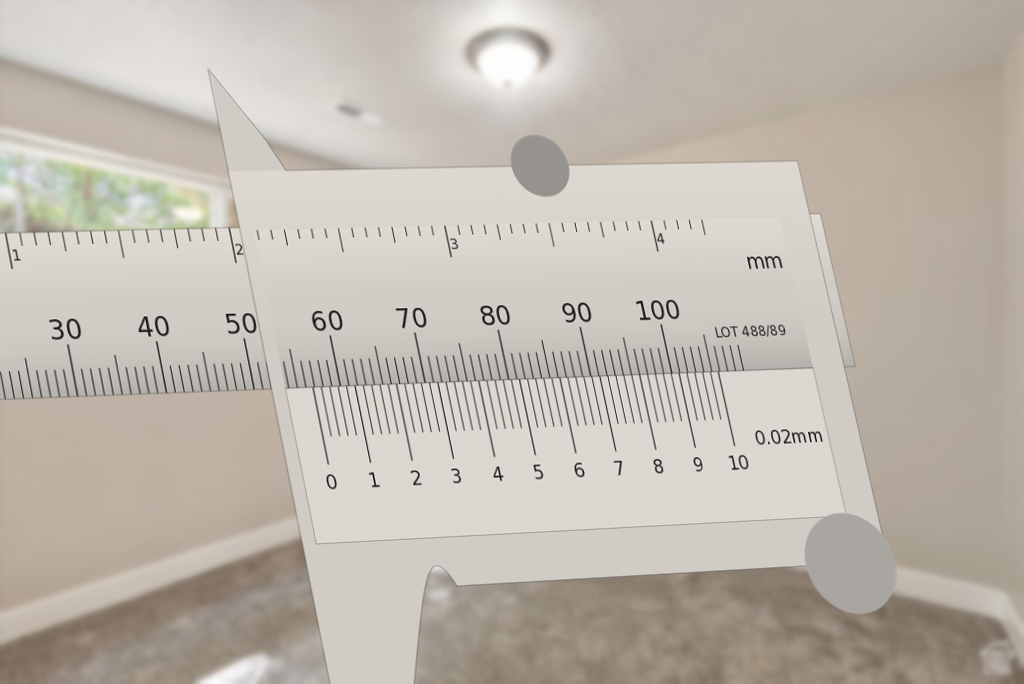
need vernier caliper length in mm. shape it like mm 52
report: mm 56.8
